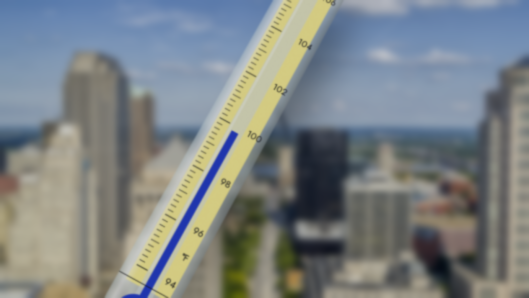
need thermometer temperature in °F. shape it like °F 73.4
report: °F 99.8
